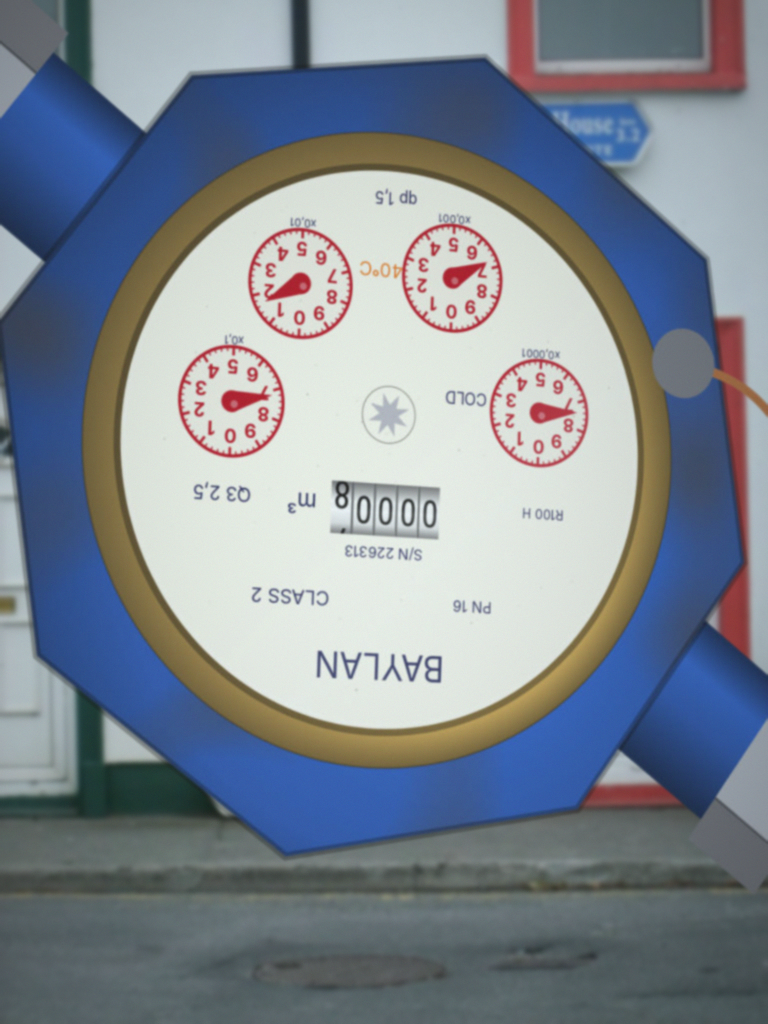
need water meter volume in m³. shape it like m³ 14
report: m³ 7.7167
